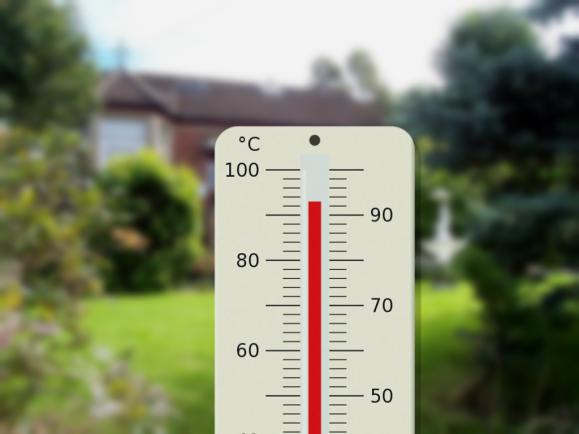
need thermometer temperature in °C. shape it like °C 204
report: °C 93
